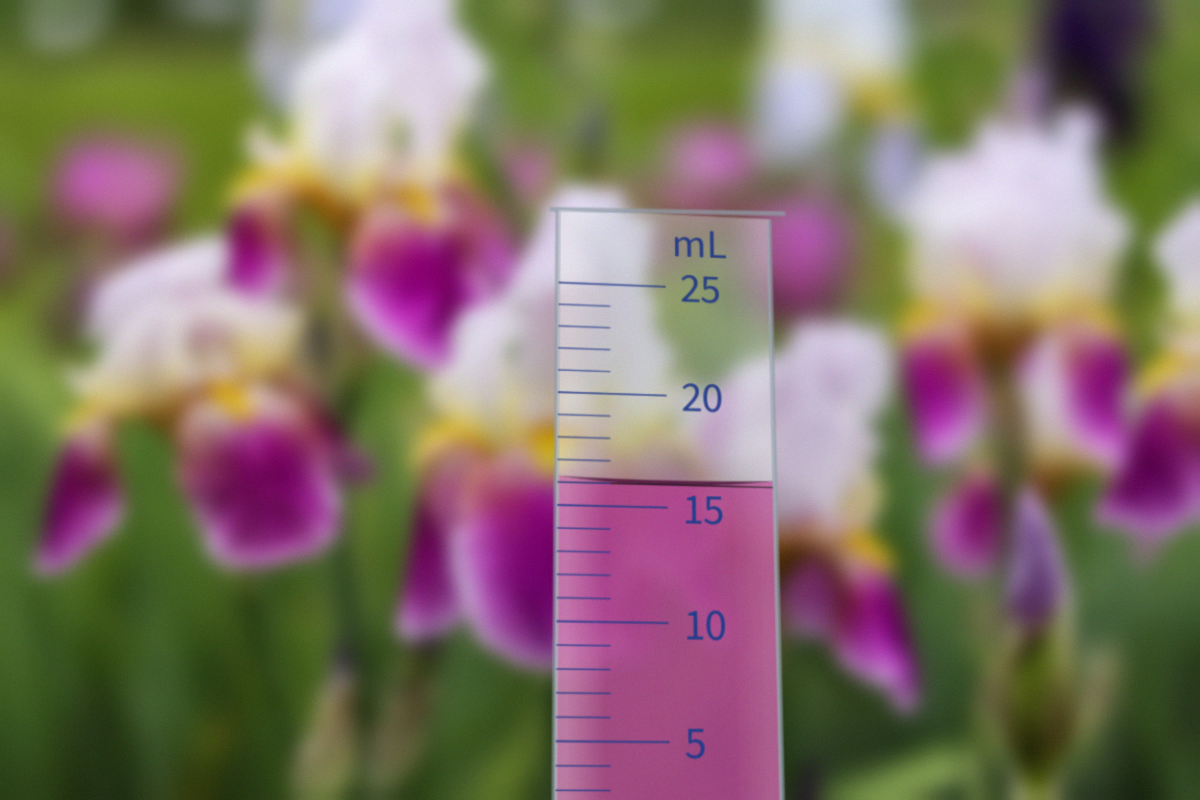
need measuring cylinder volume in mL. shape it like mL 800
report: mL 16
